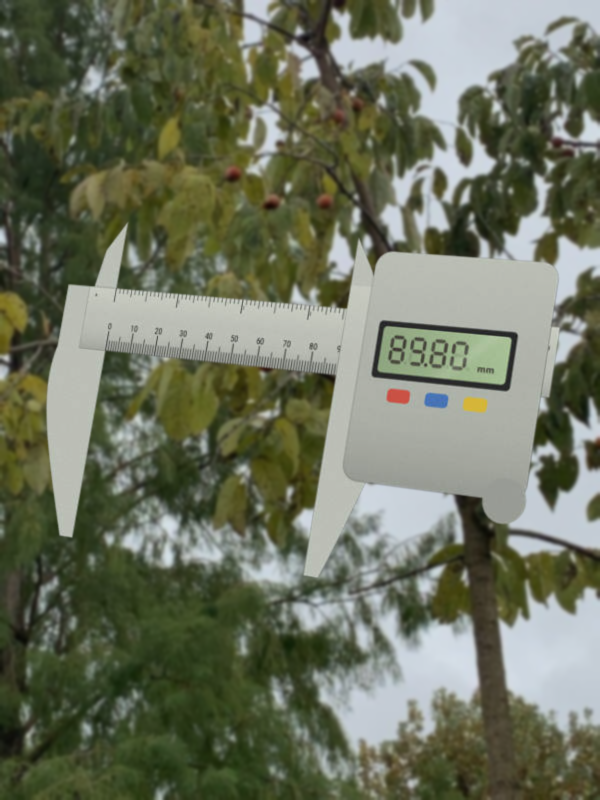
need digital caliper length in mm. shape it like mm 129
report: mm 89.80
